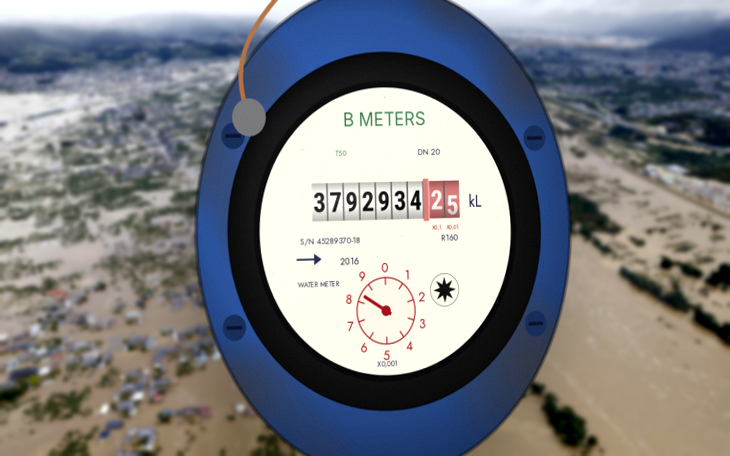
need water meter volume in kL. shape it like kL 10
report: kL 3792934.248
